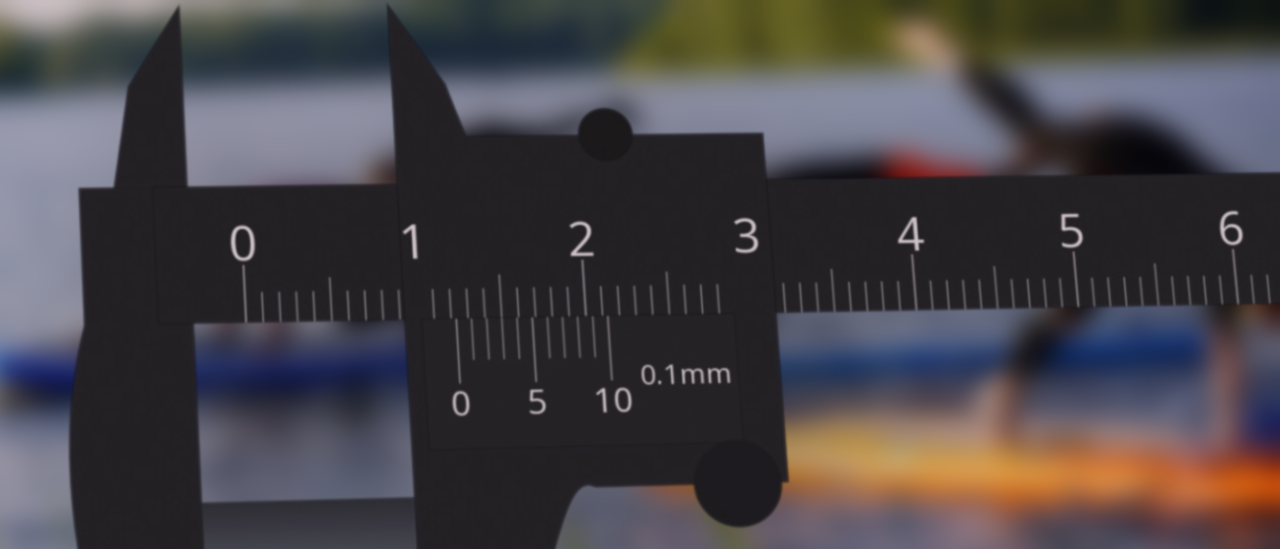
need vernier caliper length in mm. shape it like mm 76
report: mm 12.3
